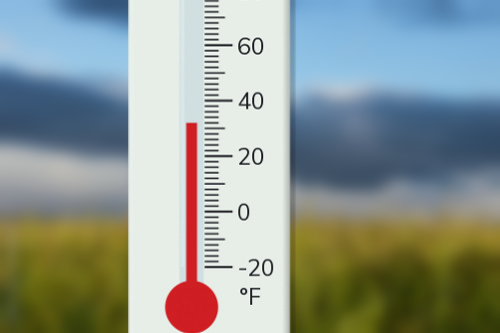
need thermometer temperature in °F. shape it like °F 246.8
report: °F 32
